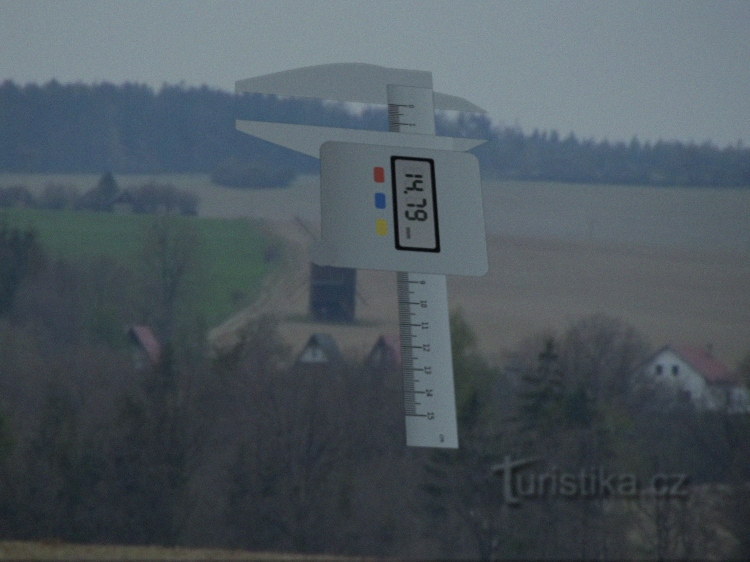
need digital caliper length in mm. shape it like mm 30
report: mm 14.79
